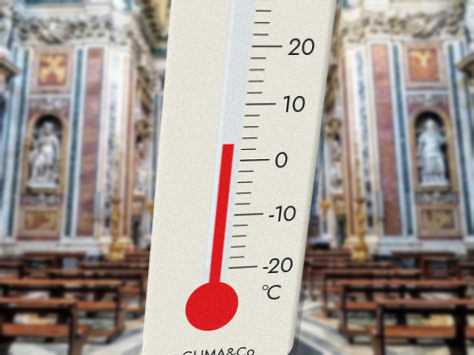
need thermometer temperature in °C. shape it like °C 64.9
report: °C 3
